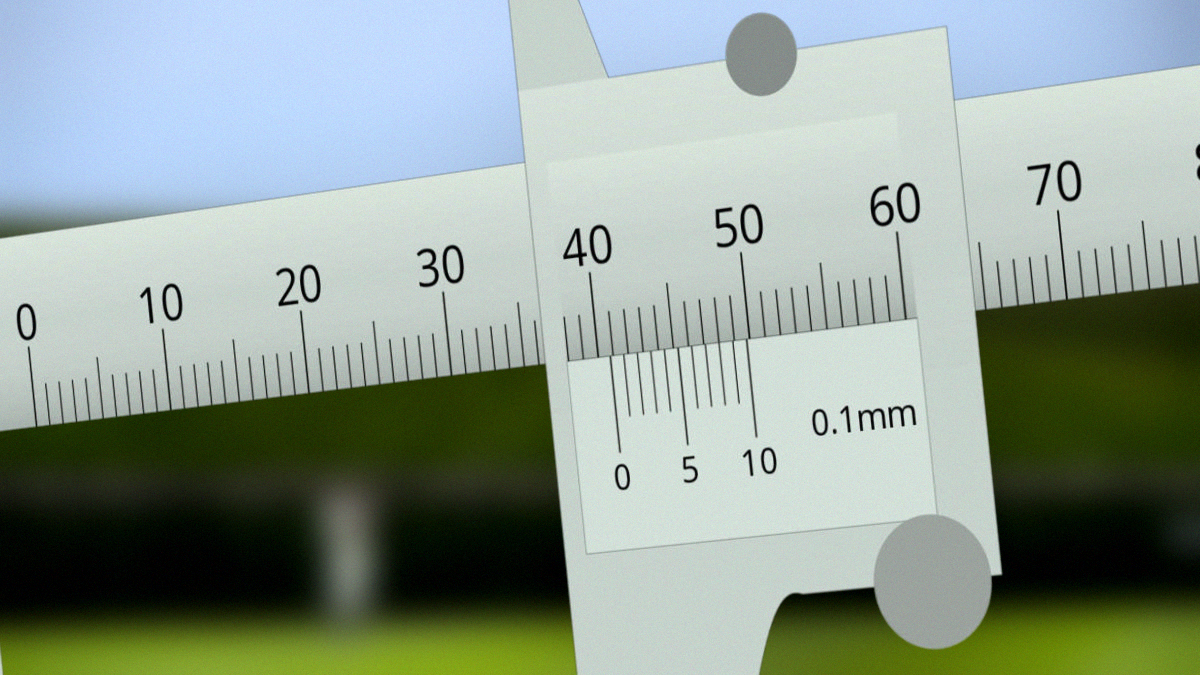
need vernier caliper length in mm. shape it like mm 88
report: mm 40.8
